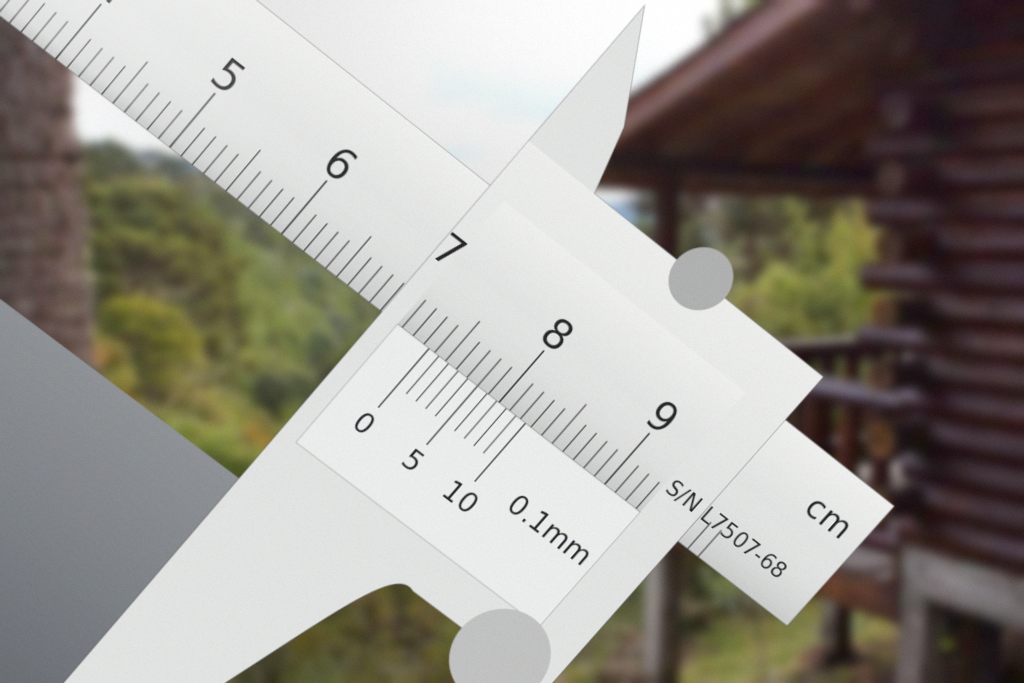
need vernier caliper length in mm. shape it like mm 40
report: mm 73.5
